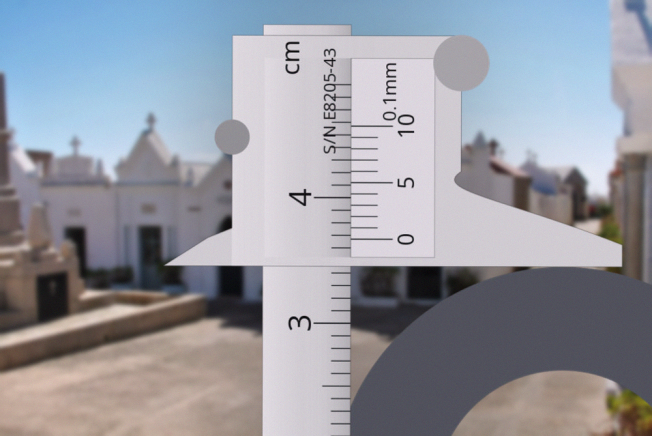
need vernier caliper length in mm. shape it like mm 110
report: mm 36.7
